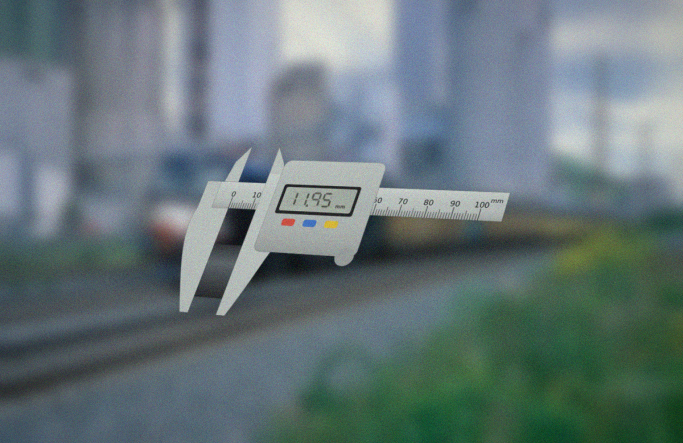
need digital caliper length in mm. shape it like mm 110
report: mm 11.95
